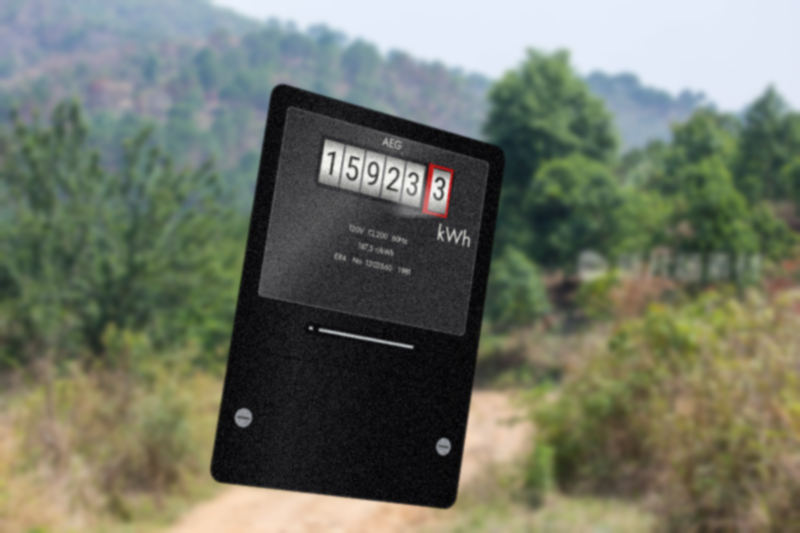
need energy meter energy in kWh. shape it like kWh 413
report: kWh 15923.3
